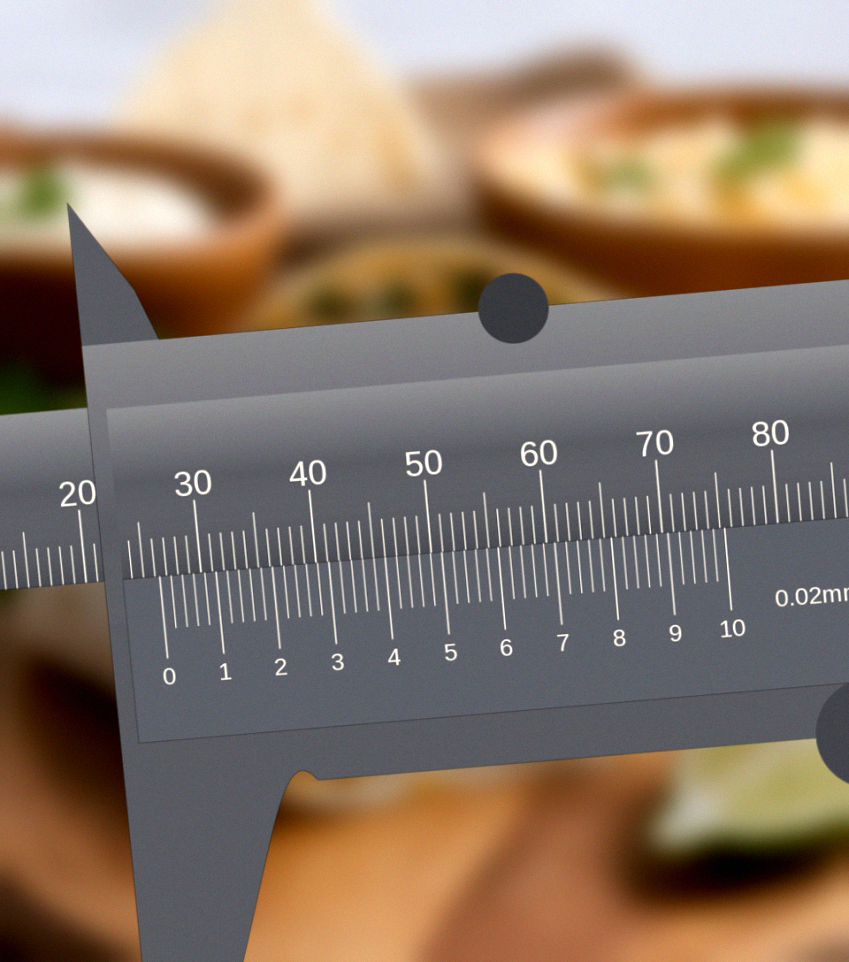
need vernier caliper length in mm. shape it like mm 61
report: mm 26.4
